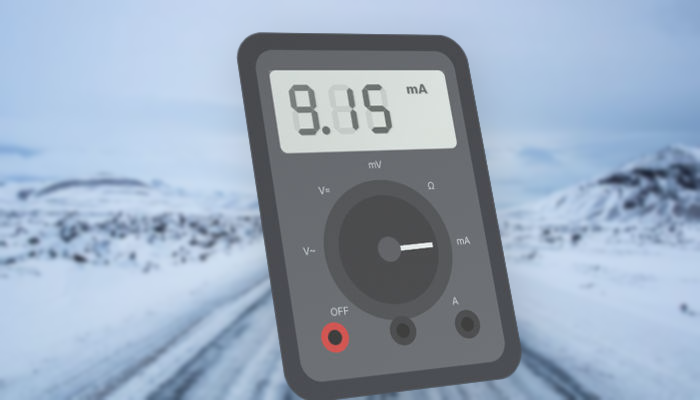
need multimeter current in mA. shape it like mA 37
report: mA 9.15
